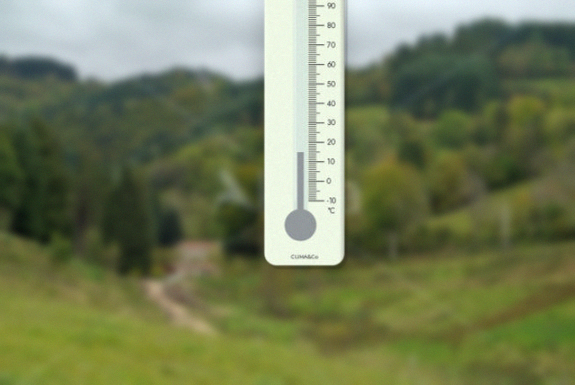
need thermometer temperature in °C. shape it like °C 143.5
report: °C 15
